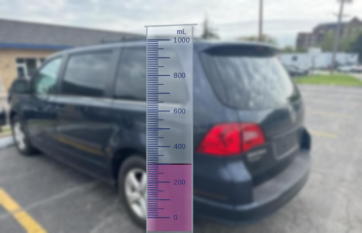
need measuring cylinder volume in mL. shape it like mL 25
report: mL 300
